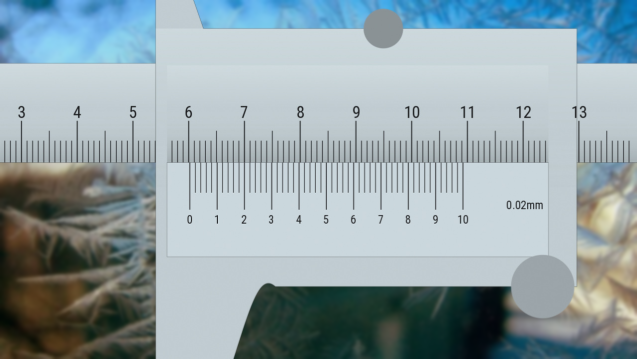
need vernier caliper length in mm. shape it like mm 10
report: mm 60.2
